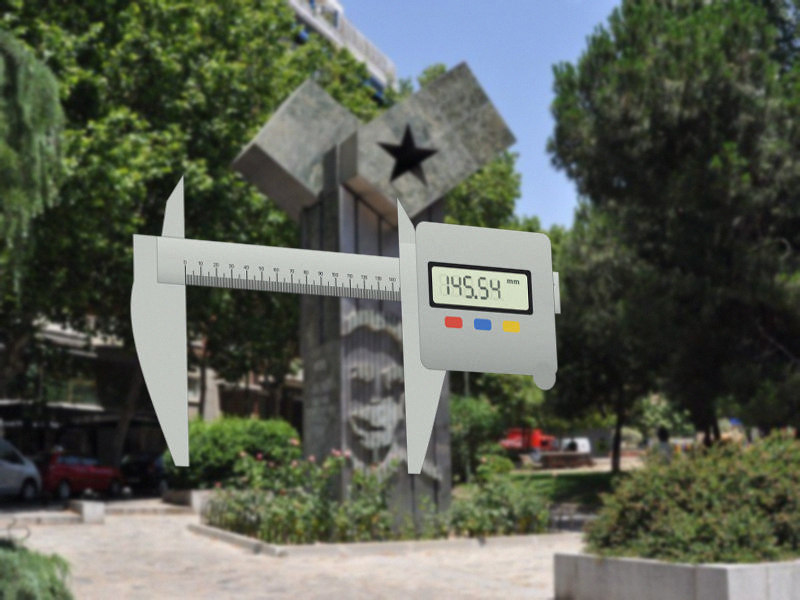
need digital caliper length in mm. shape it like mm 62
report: mm 145.54
